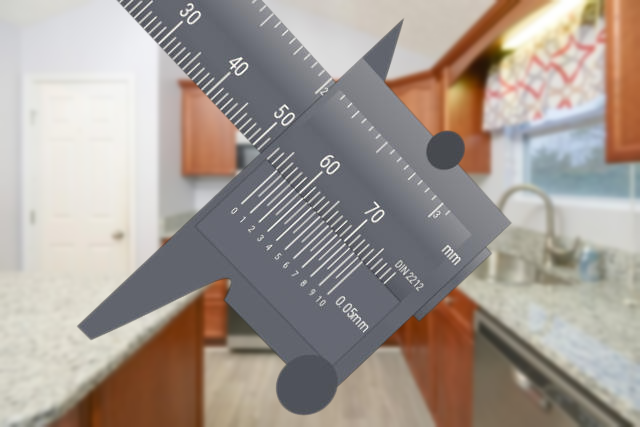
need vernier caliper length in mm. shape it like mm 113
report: mm 55.2
